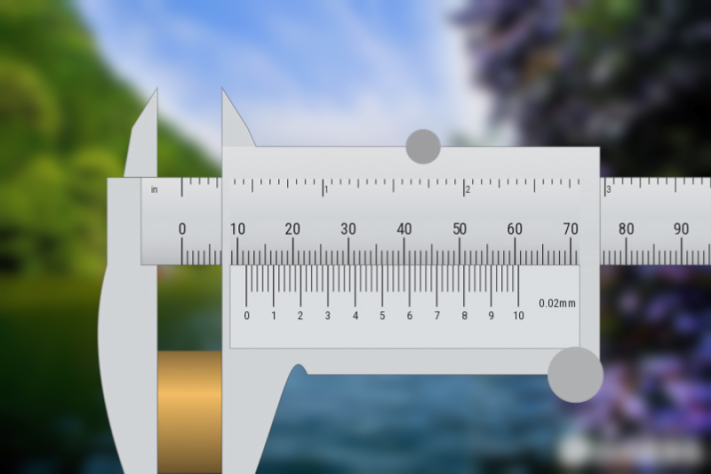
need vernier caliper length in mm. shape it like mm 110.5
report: mm 11.6
